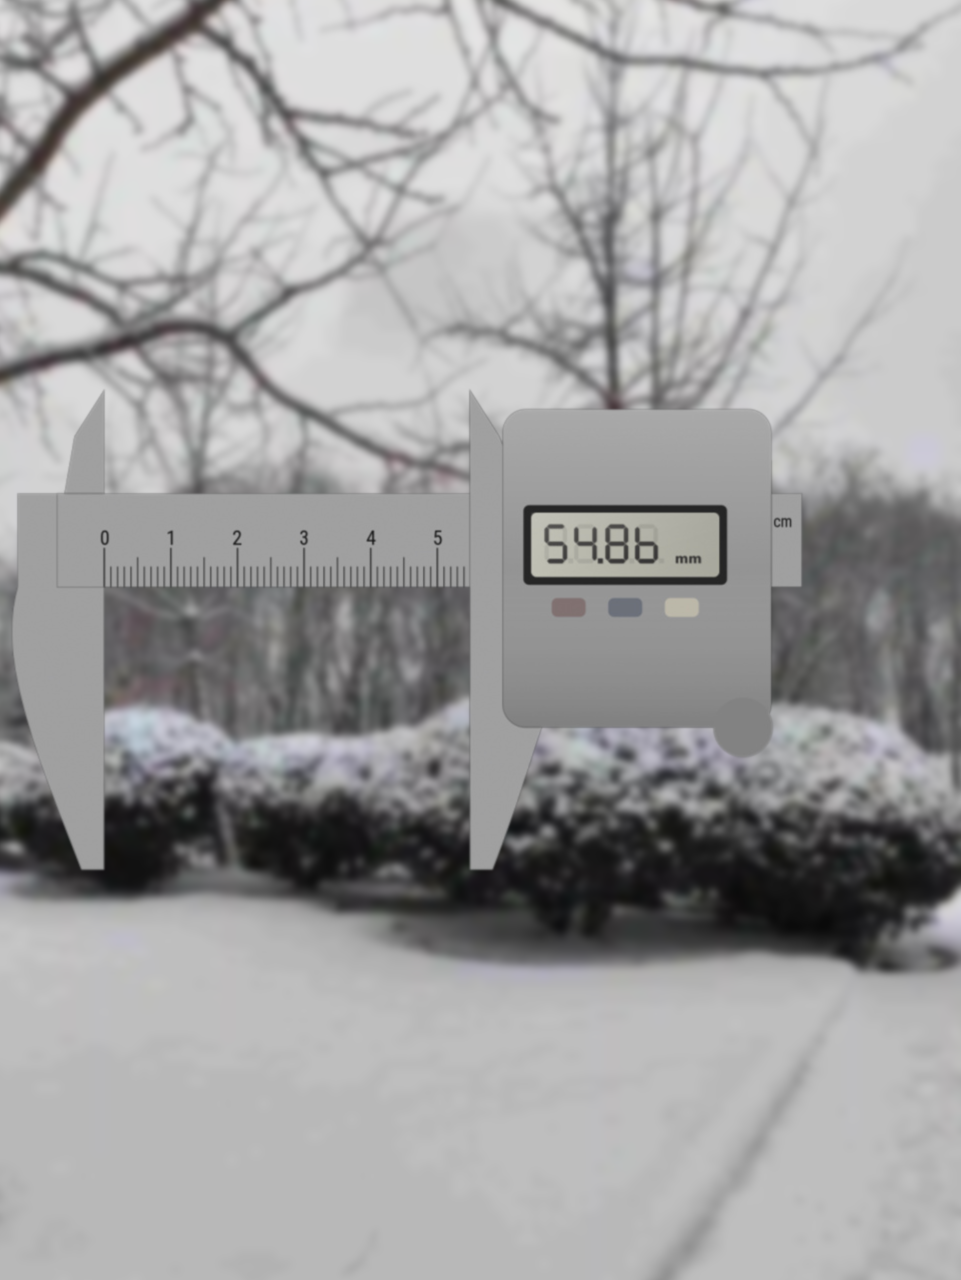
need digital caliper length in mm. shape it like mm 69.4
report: mm 54.86
